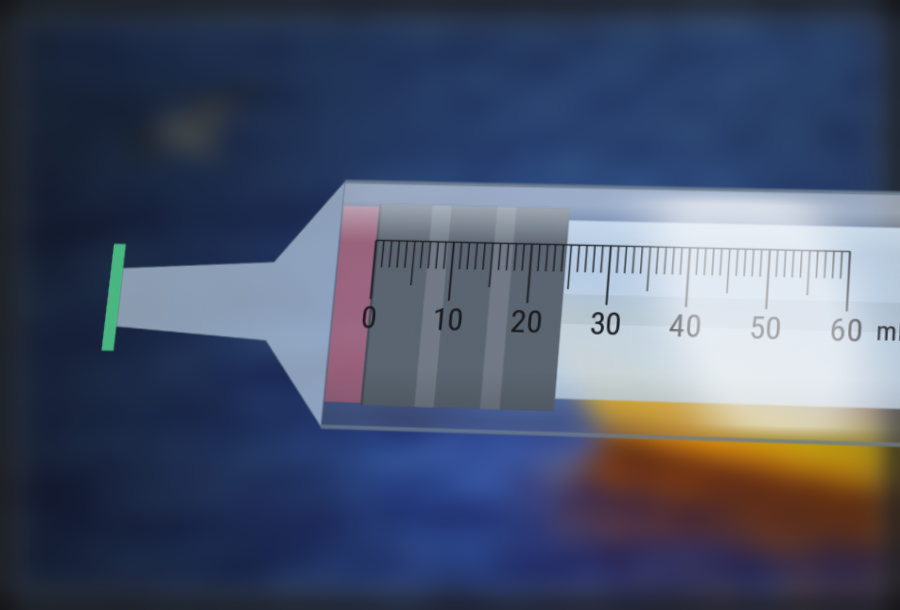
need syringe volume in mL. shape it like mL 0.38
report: mL 0
